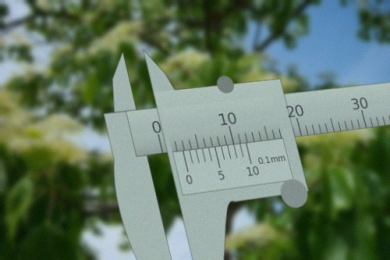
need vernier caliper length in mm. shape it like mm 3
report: mm 2.8
